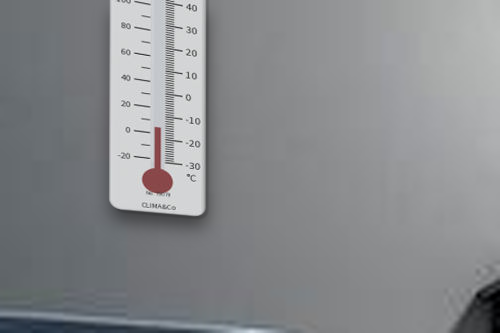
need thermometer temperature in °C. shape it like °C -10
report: °C -15
